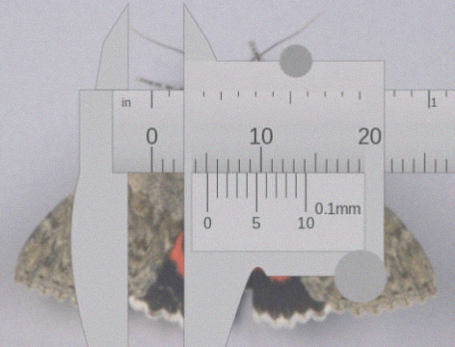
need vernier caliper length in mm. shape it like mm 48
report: mm 5.1
